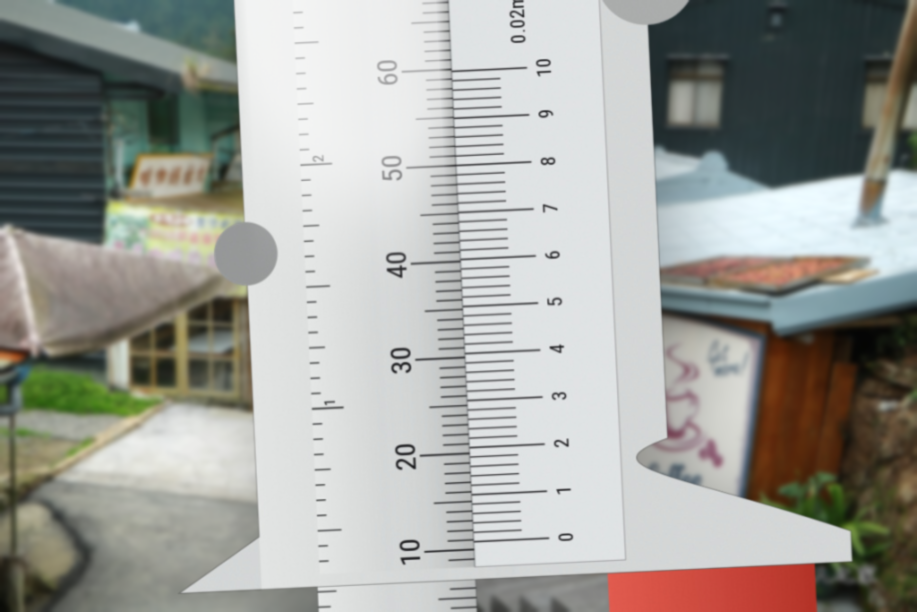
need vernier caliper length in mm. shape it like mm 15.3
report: mm 10.8
